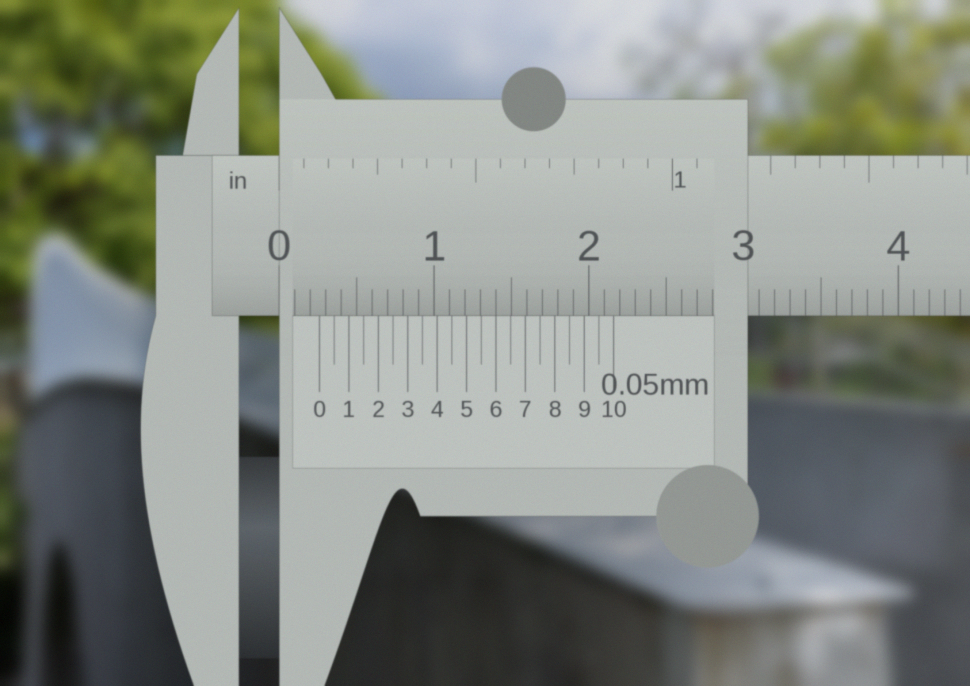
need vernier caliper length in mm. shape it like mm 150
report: mm 2.6
